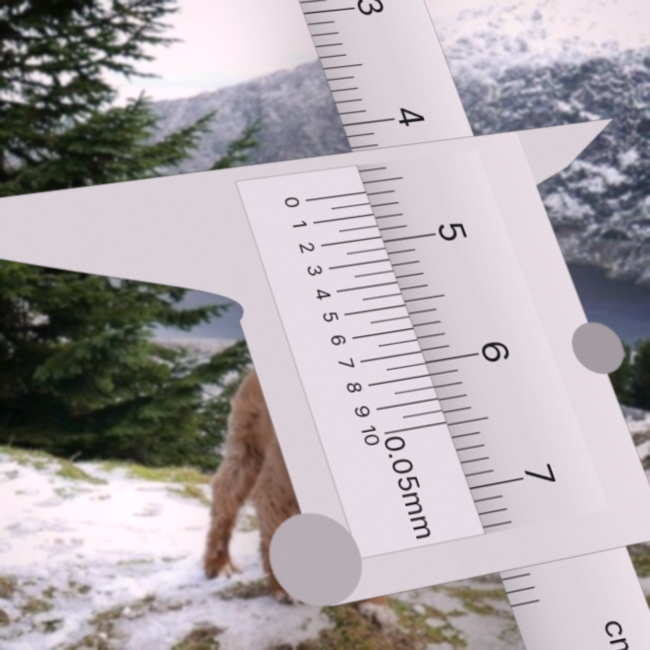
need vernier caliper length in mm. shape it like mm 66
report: mm 45.8
